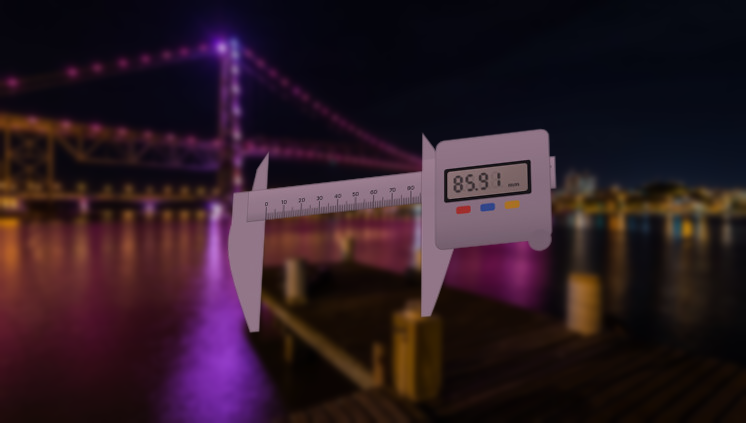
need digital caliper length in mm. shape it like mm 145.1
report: mm 85.91
